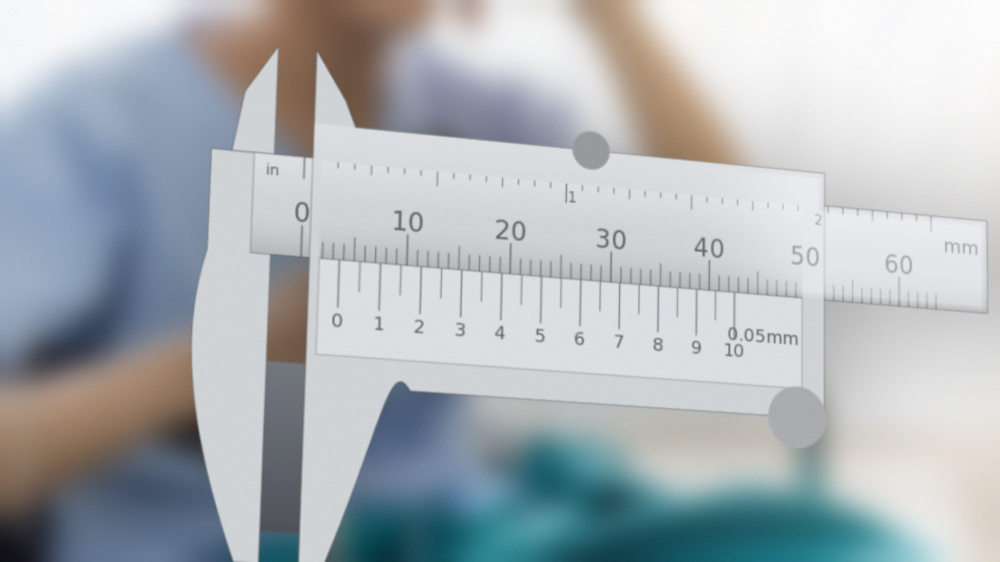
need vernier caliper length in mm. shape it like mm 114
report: mm 3.6
